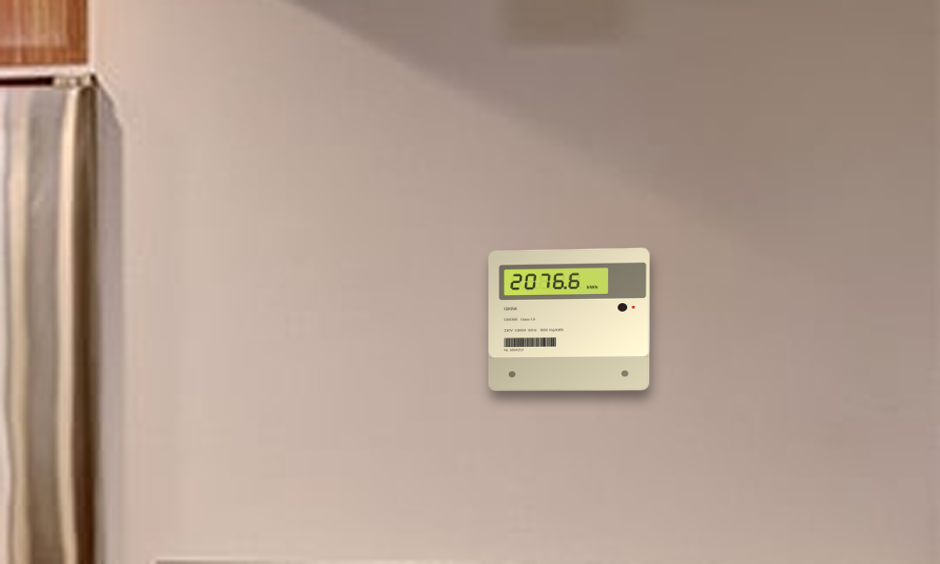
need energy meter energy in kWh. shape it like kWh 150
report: kWh 2076.6
